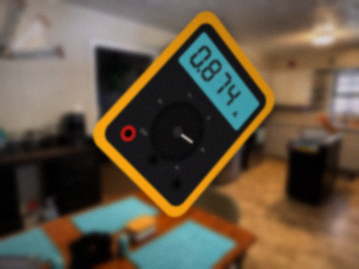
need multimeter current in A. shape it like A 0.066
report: A 0.874
